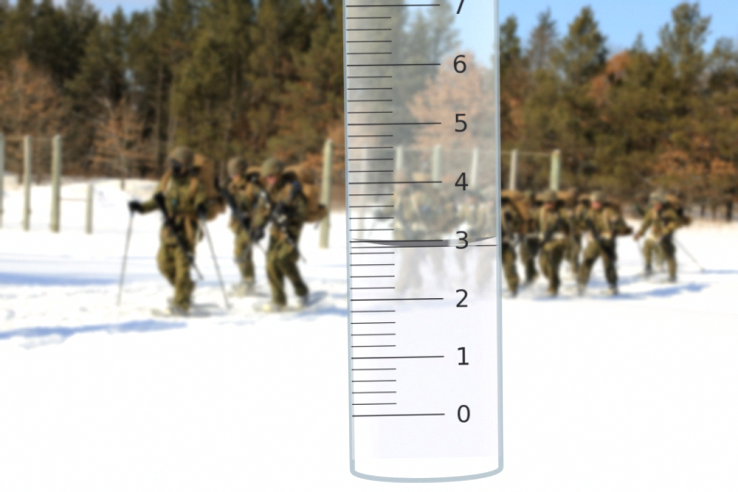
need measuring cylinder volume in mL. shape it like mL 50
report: mL 2.9
